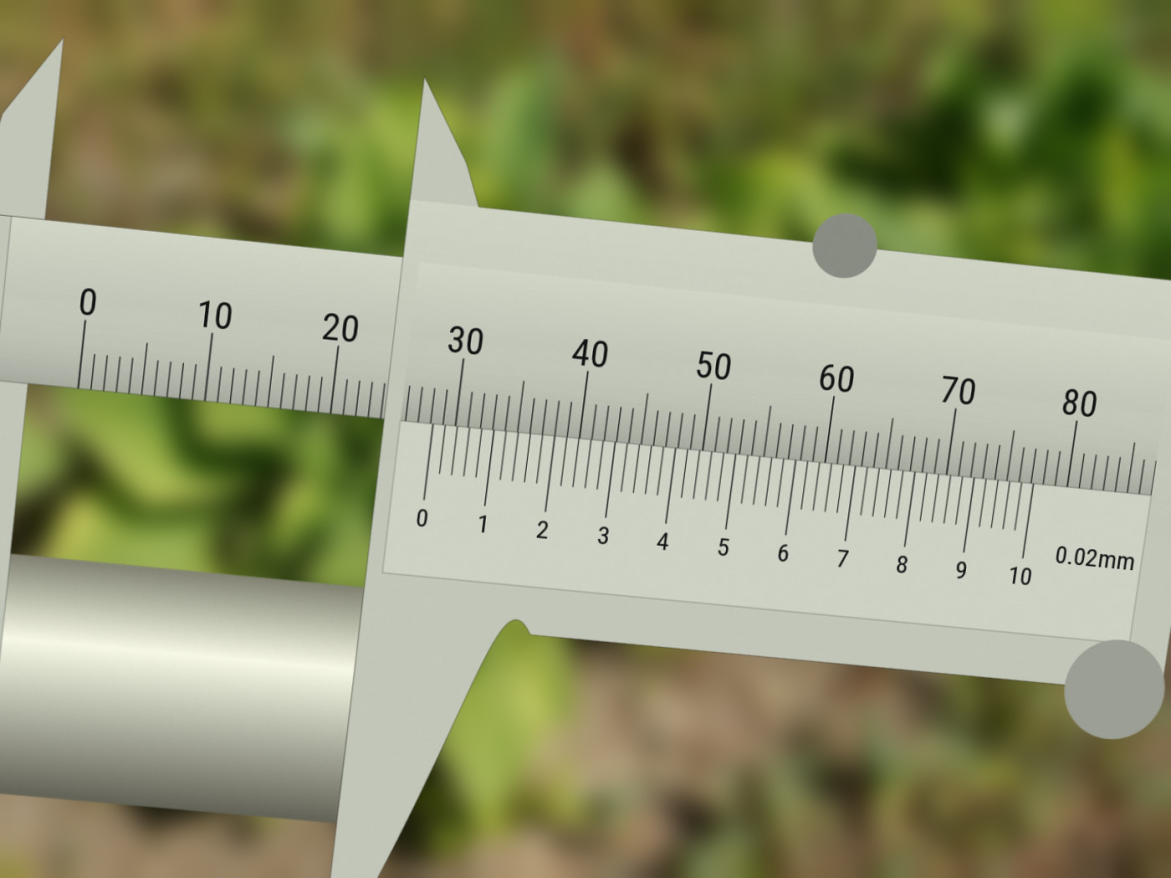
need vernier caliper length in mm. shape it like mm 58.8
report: mm 28.2
